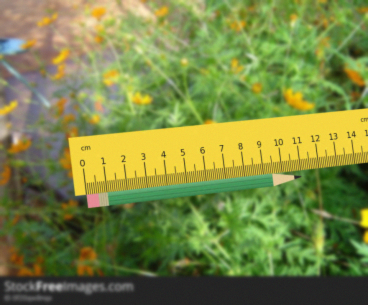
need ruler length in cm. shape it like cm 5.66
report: cm 11
